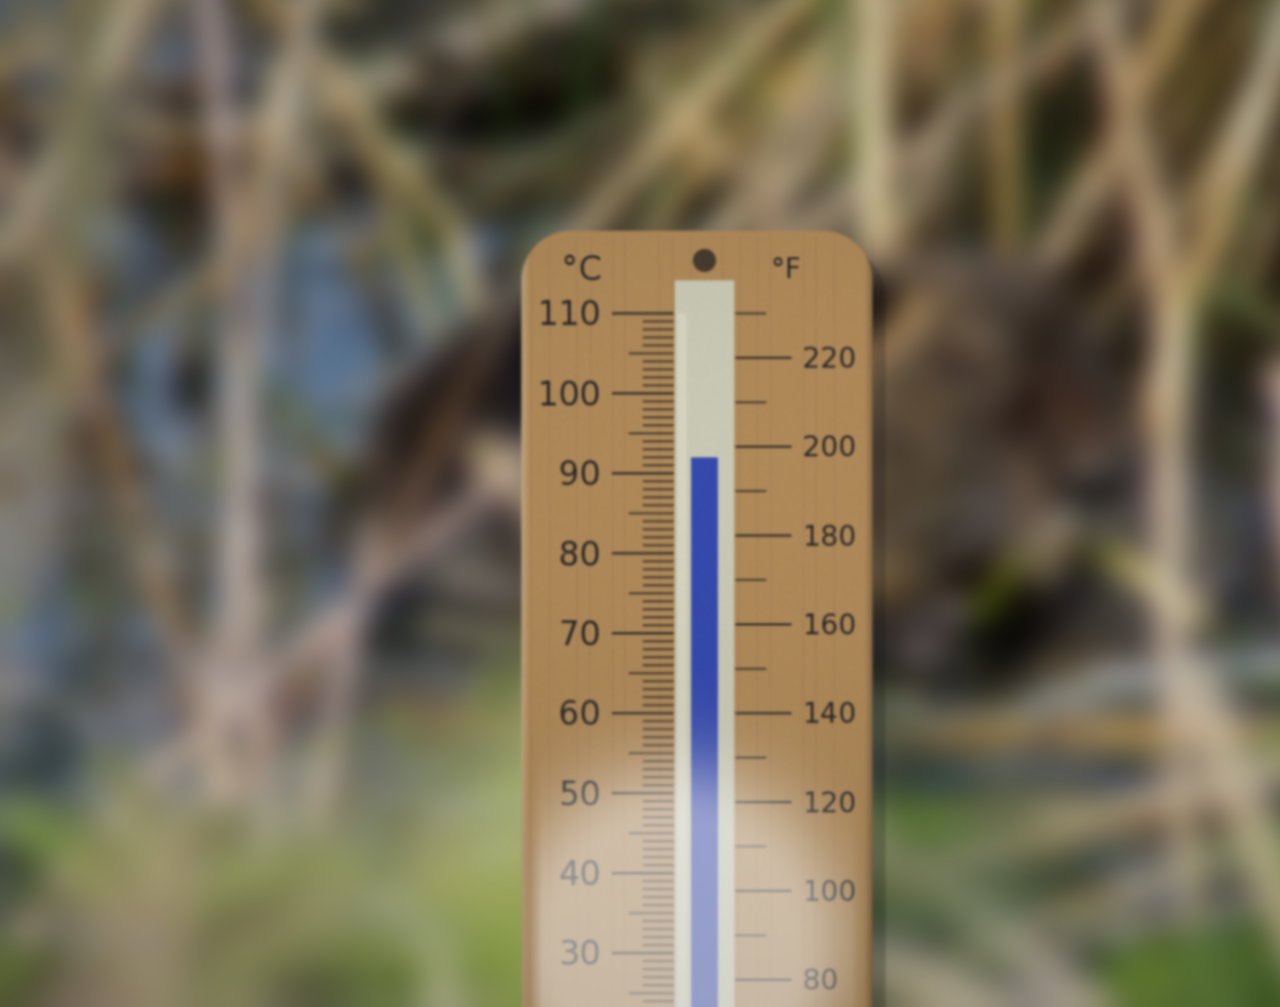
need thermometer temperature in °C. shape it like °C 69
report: °C 92
